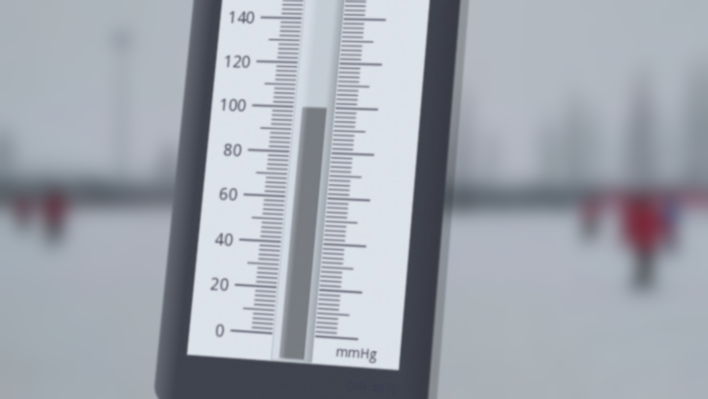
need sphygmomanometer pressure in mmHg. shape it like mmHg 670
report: mmHg 100
